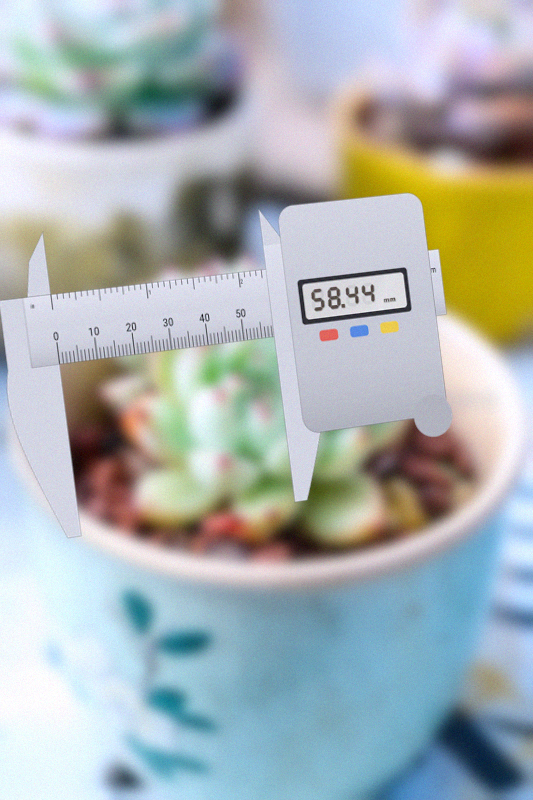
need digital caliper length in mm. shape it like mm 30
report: mm 58.44
